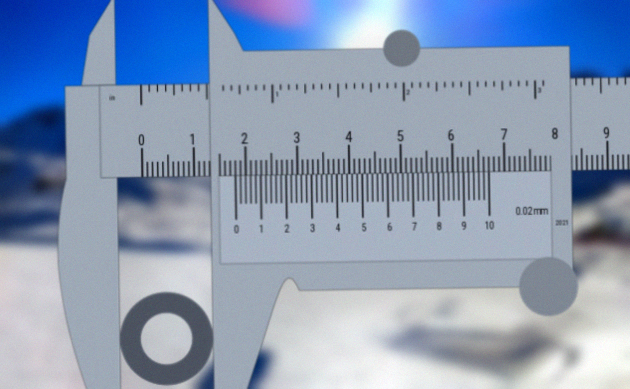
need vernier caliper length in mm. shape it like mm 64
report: mm 18.0
